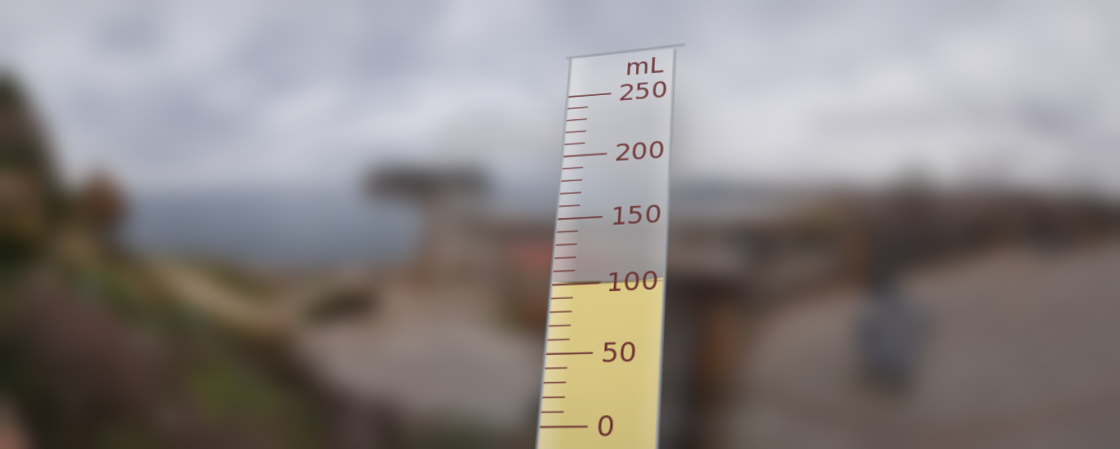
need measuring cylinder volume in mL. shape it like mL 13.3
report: mL 100
